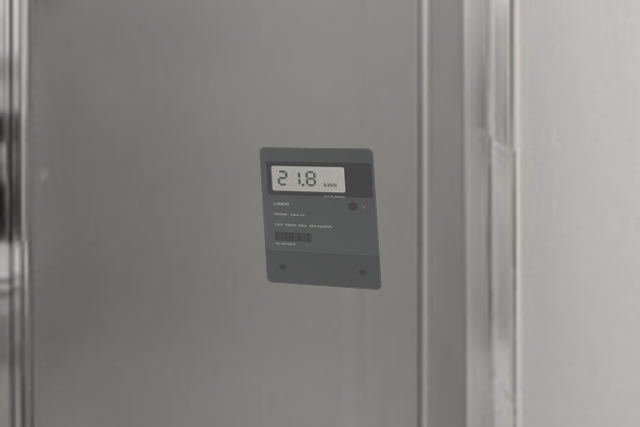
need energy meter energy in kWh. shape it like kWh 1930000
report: kWh 21.8
